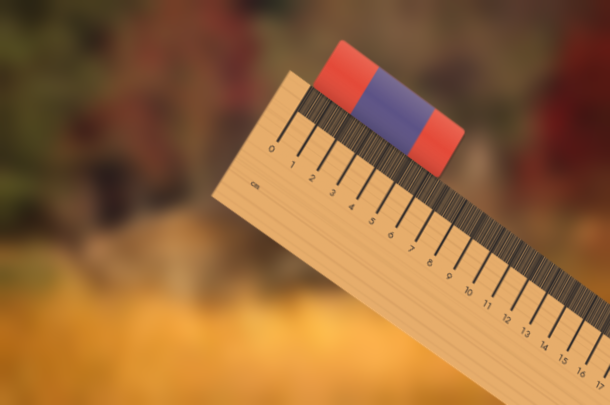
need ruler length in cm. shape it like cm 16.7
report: cm 6.5
